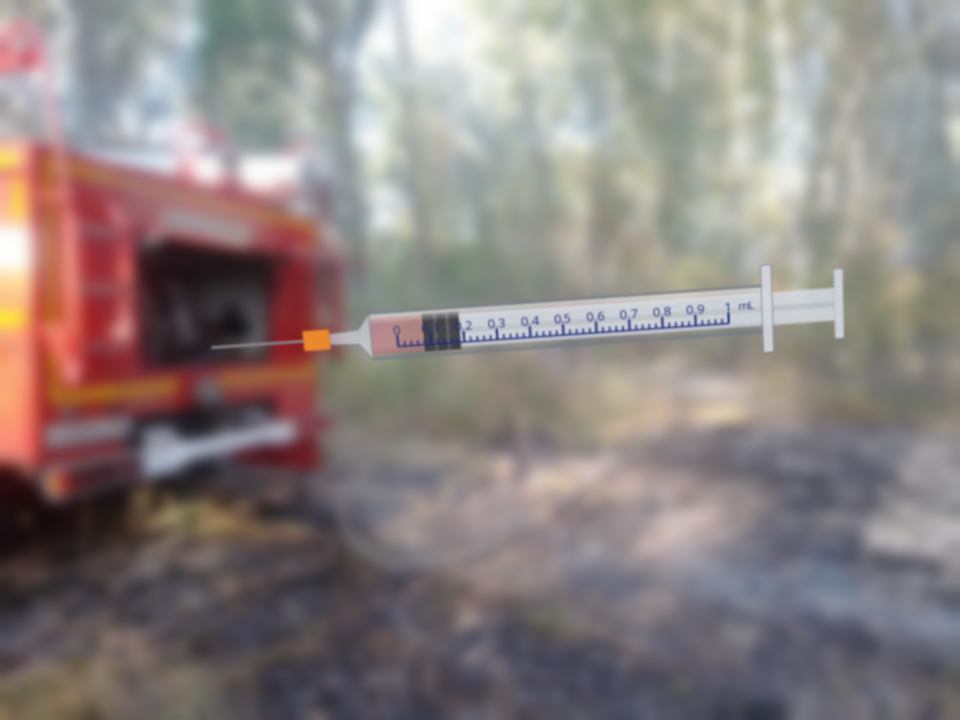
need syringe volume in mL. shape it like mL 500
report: mL 0.08
